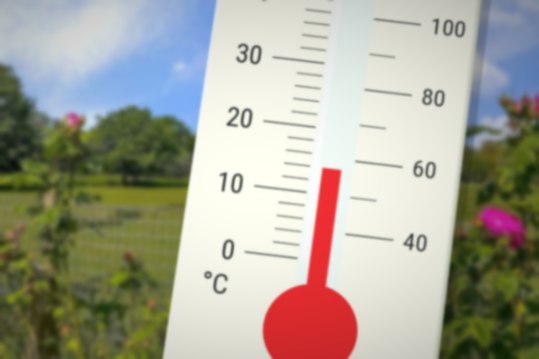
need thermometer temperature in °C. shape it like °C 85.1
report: °C 14
